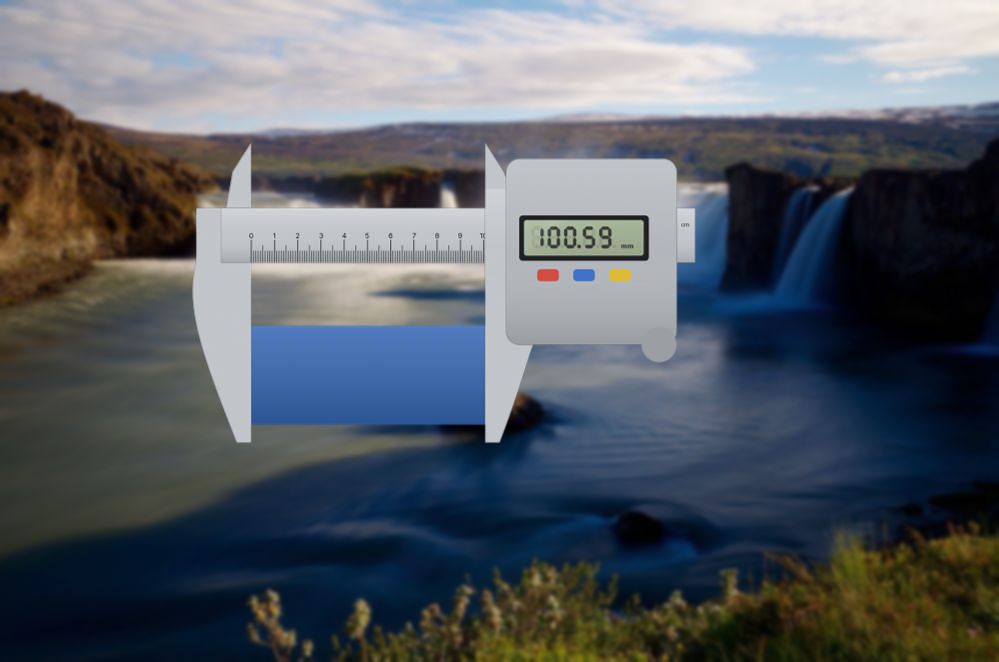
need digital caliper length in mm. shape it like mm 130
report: mm 100.59
